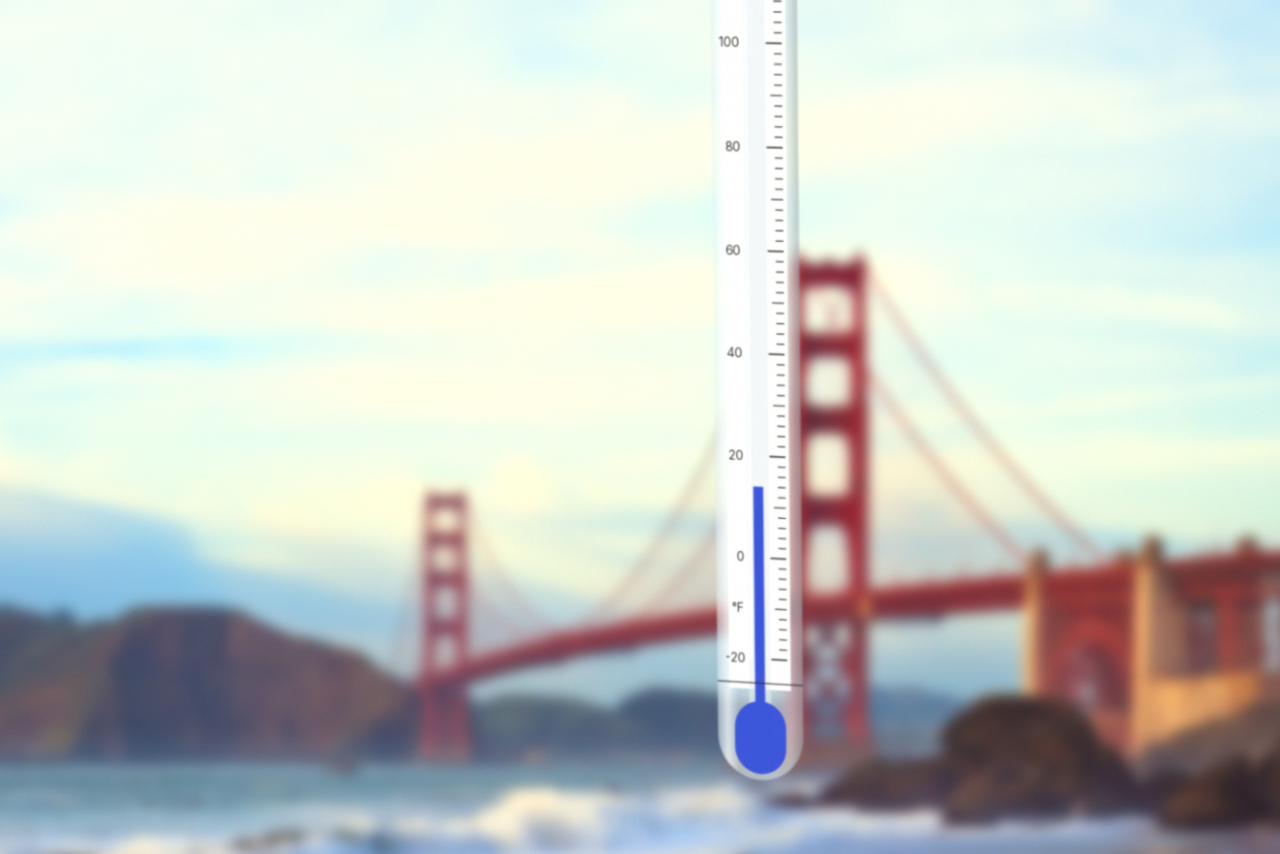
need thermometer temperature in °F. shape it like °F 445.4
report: °F 14
